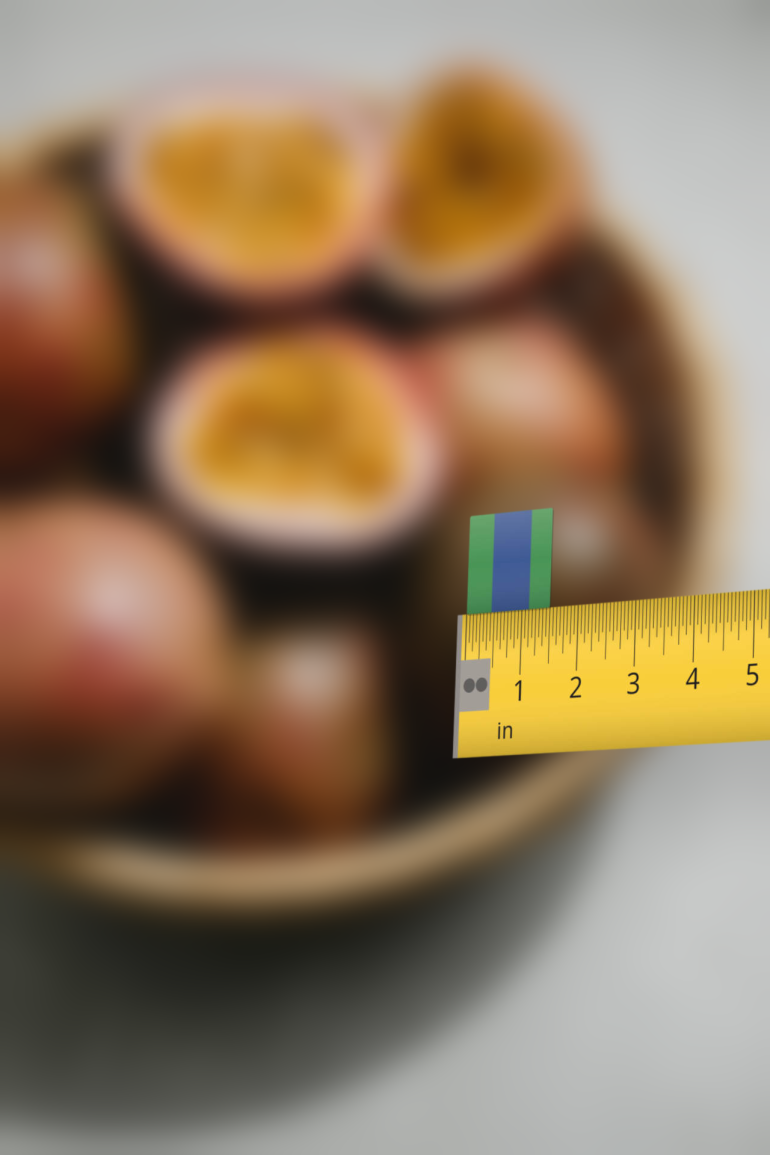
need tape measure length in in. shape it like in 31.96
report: in 1.5
